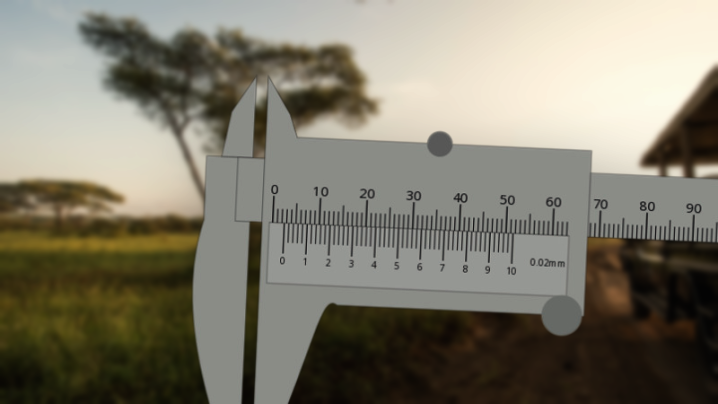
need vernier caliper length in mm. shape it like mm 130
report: mm 2.5
